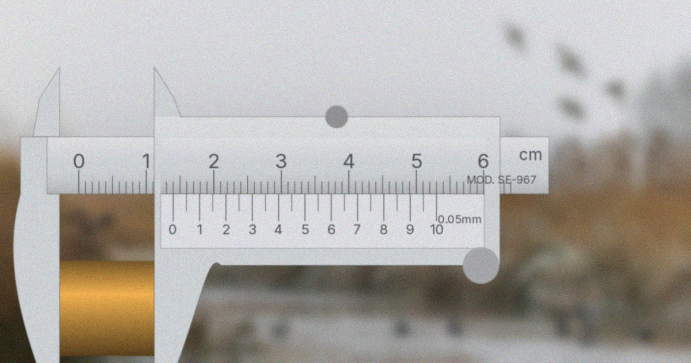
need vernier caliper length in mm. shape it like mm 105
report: mm 14.0
